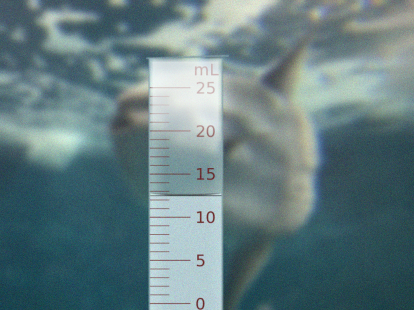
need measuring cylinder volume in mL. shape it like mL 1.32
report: mL 12.5
